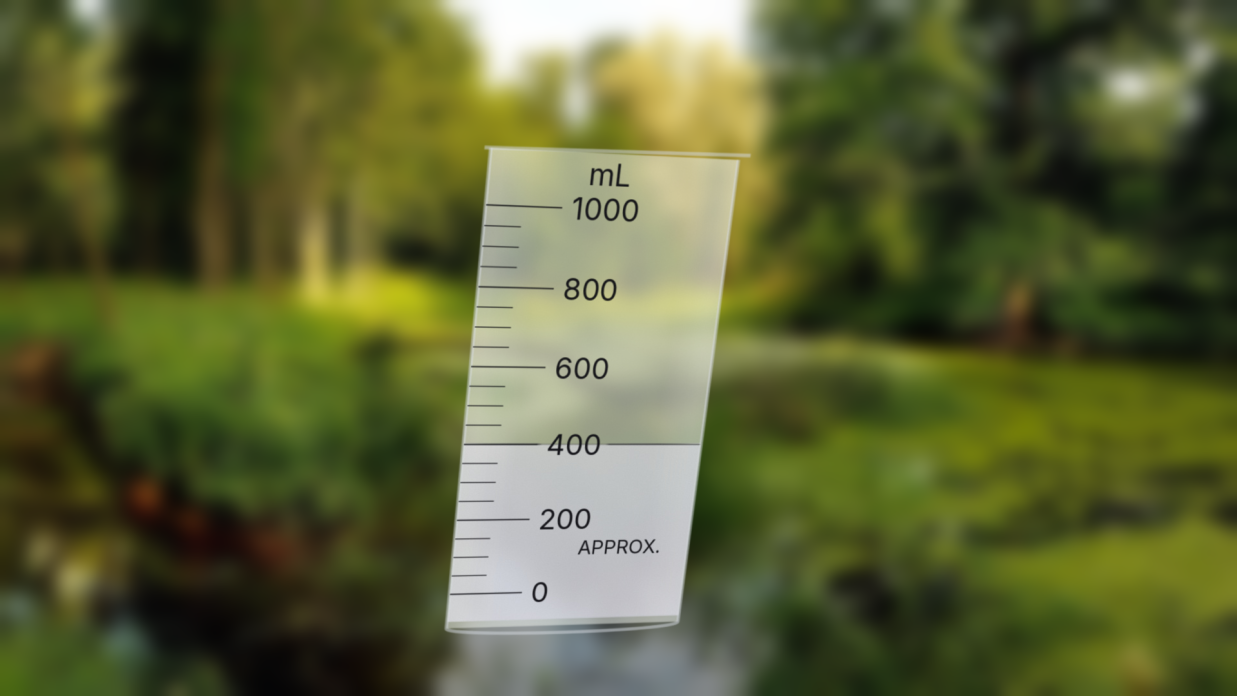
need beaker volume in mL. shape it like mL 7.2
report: mL 400
